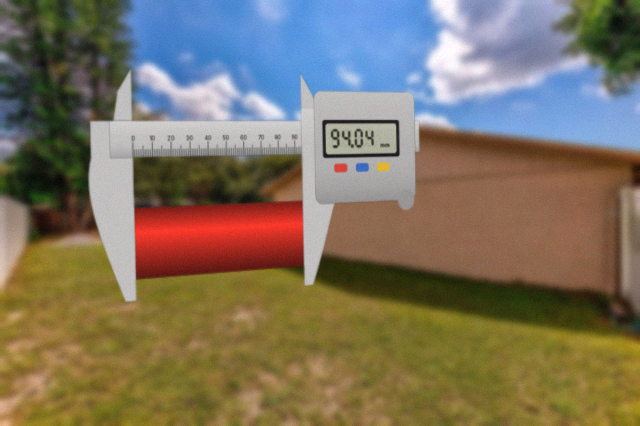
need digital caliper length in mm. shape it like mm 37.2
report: mm 94.04
